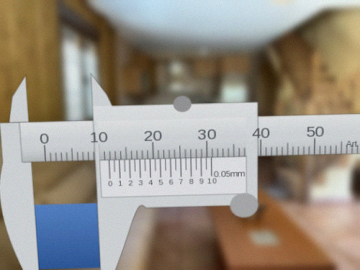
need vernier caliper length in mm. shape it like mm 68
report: mm 11.8
